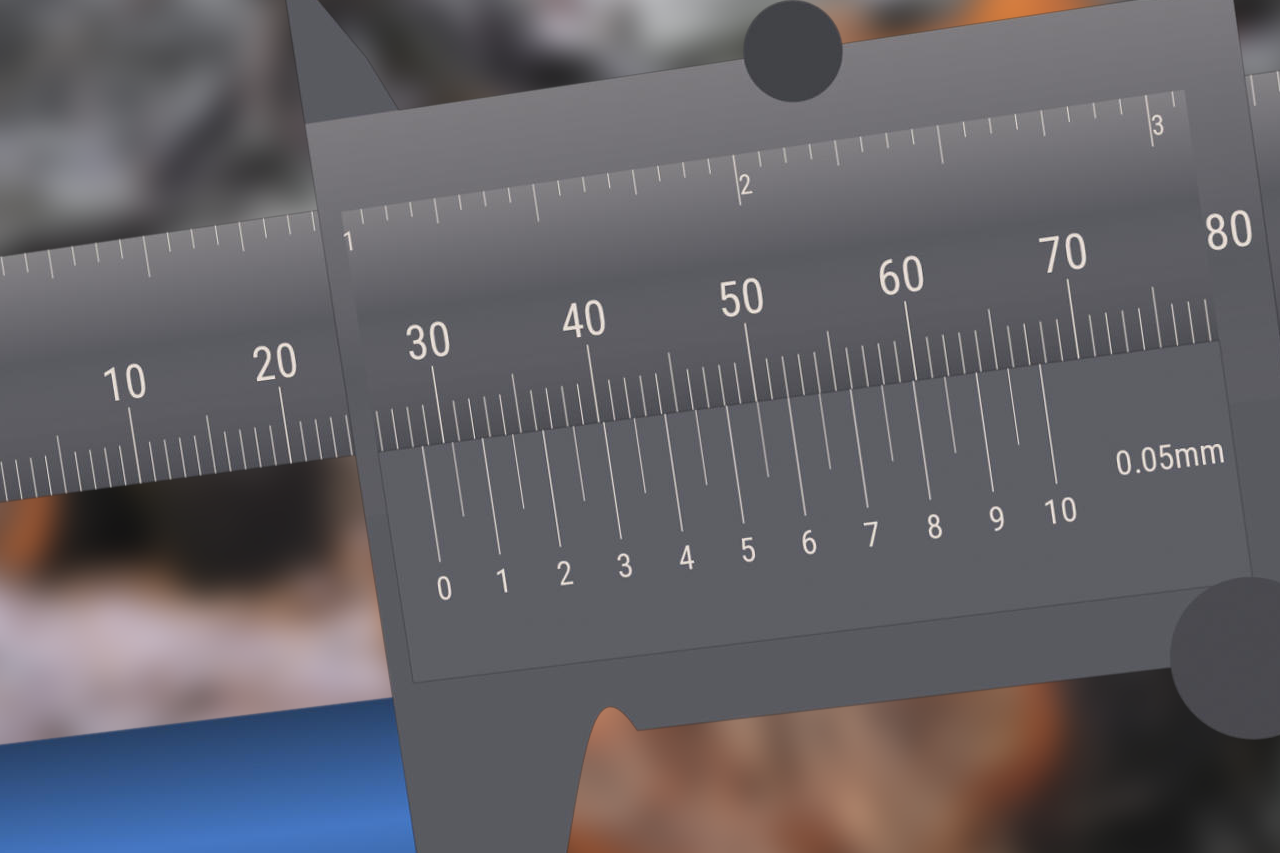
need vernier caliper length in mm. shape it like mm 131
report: mm 28.6
